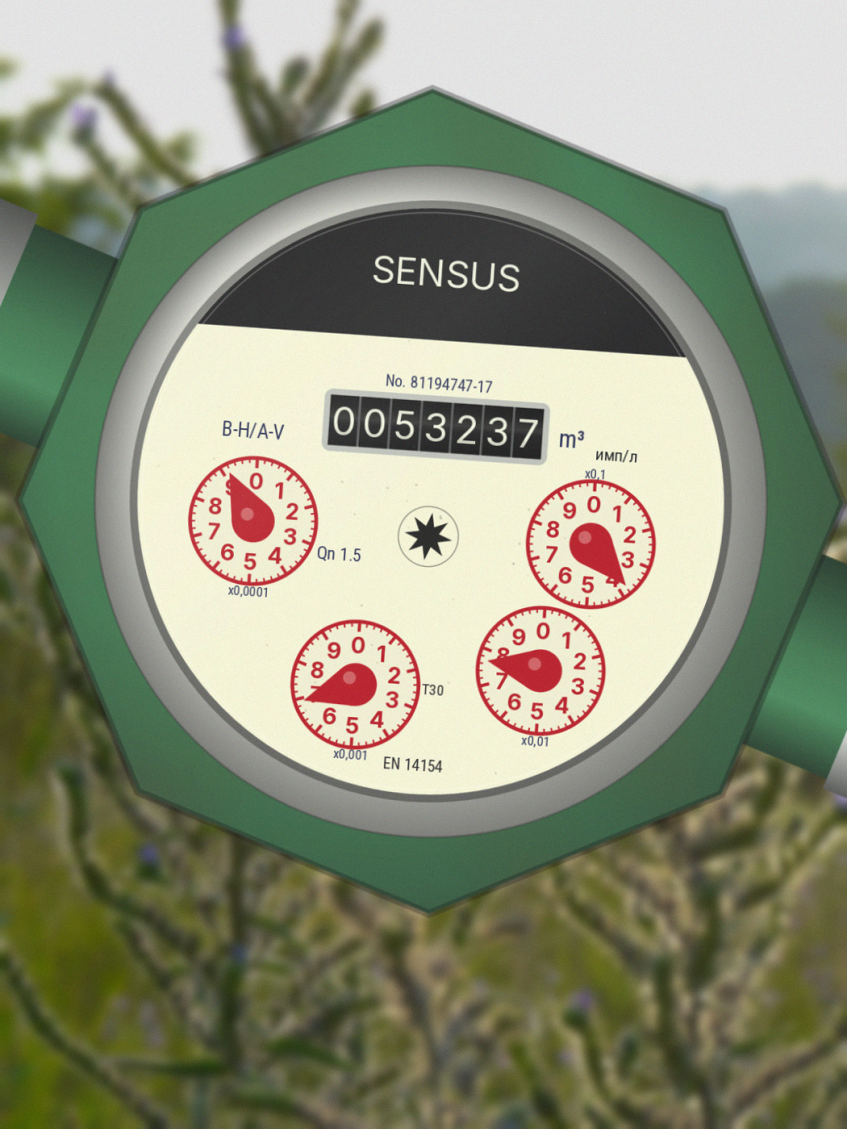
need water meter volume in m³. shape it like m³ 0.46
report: m³ 53237.3769
